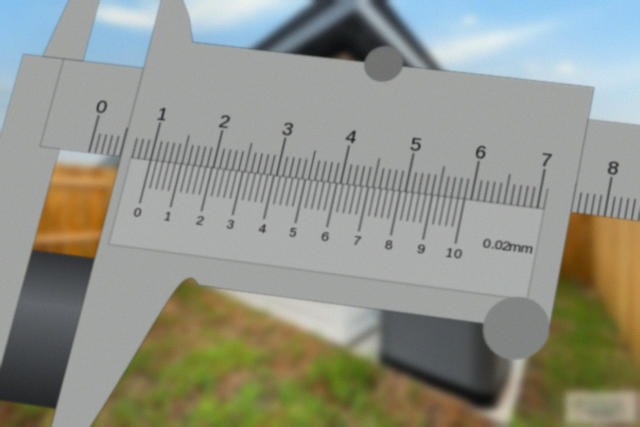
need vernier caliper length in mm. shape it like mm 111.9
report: mm 10.0
